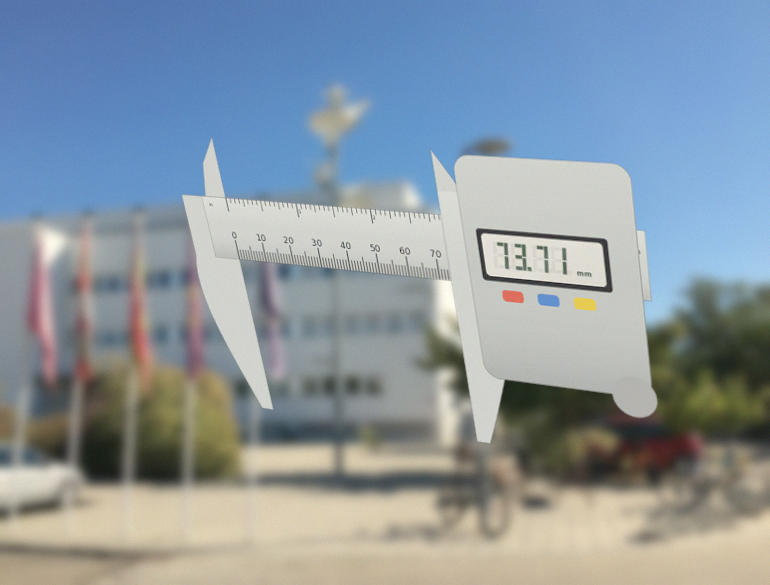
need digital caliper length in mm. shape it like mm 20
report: mm 73.71
